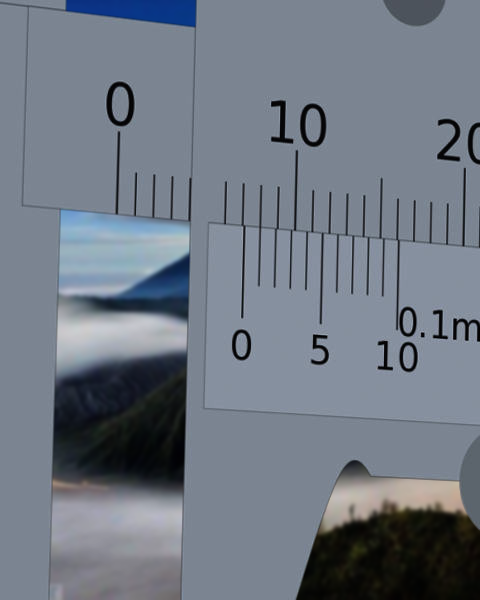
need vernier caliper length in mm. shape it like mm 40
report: mm 7.1
